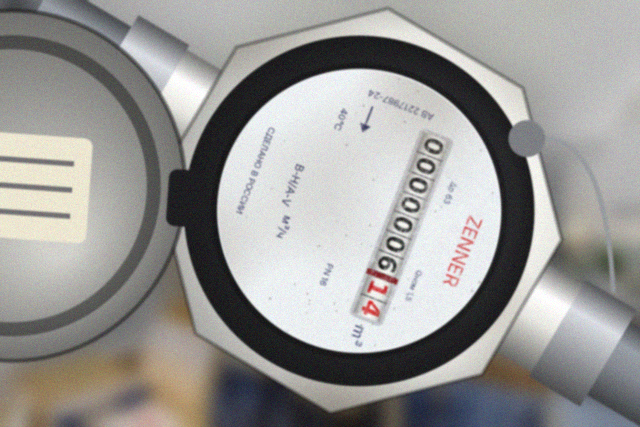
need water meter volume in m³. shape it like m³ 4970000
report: m³ 6.14
